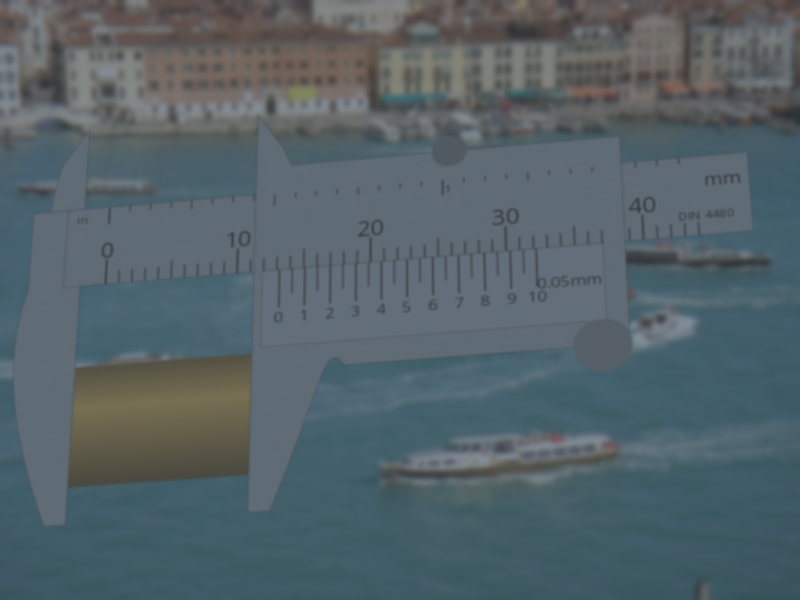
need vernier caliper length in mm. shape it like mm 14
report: mm 13.2
